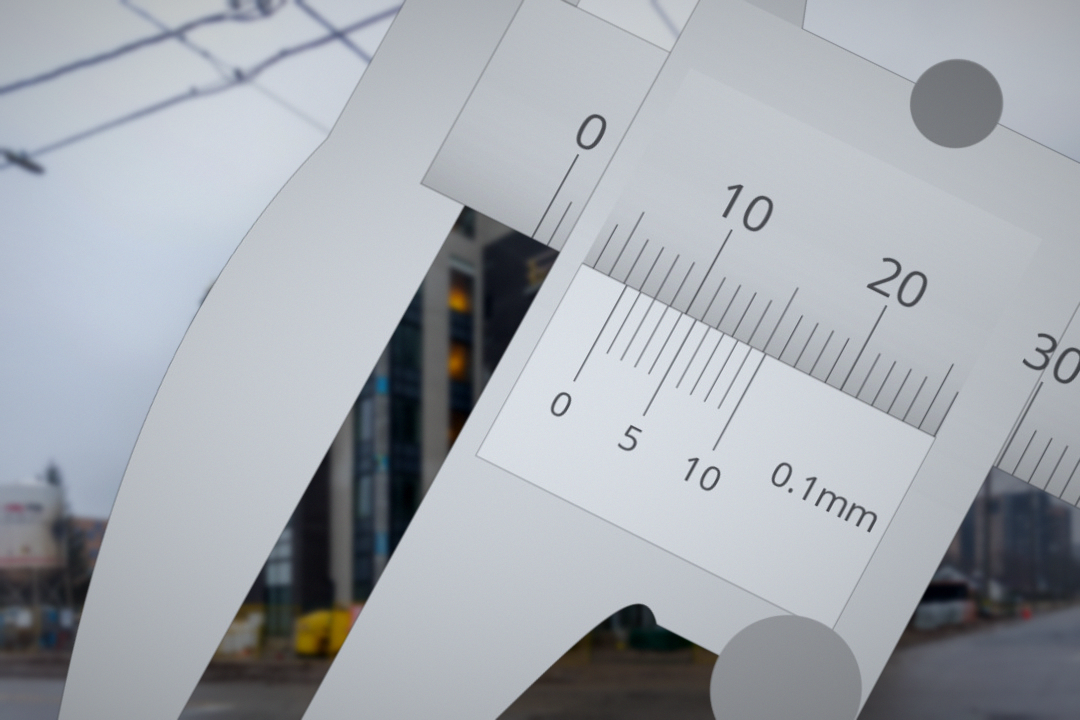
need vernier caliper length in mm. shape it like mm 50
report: mm 6.2
